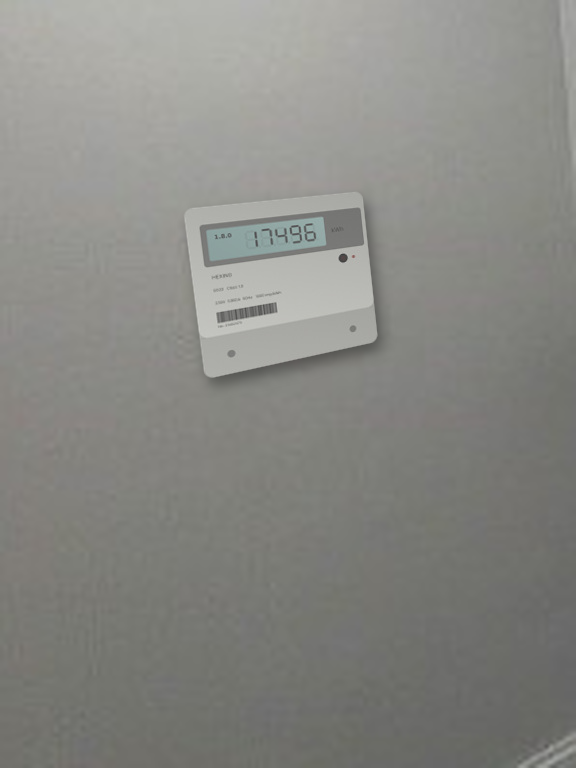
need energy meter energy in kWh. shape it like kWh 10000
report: kWh 17496
